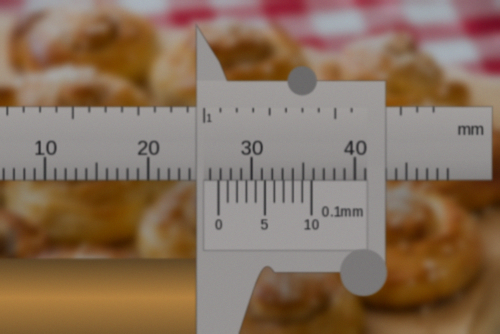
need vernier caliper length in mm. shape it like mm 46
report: mm 26.8
